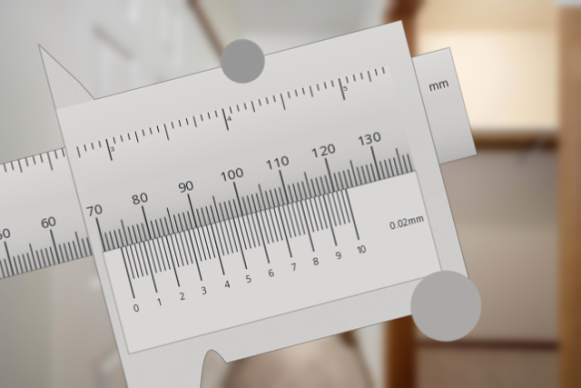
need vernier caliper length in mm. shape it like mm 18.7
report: mm 73.5
